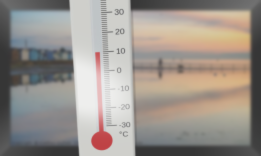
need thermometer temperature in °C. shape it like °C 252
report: °C 10
